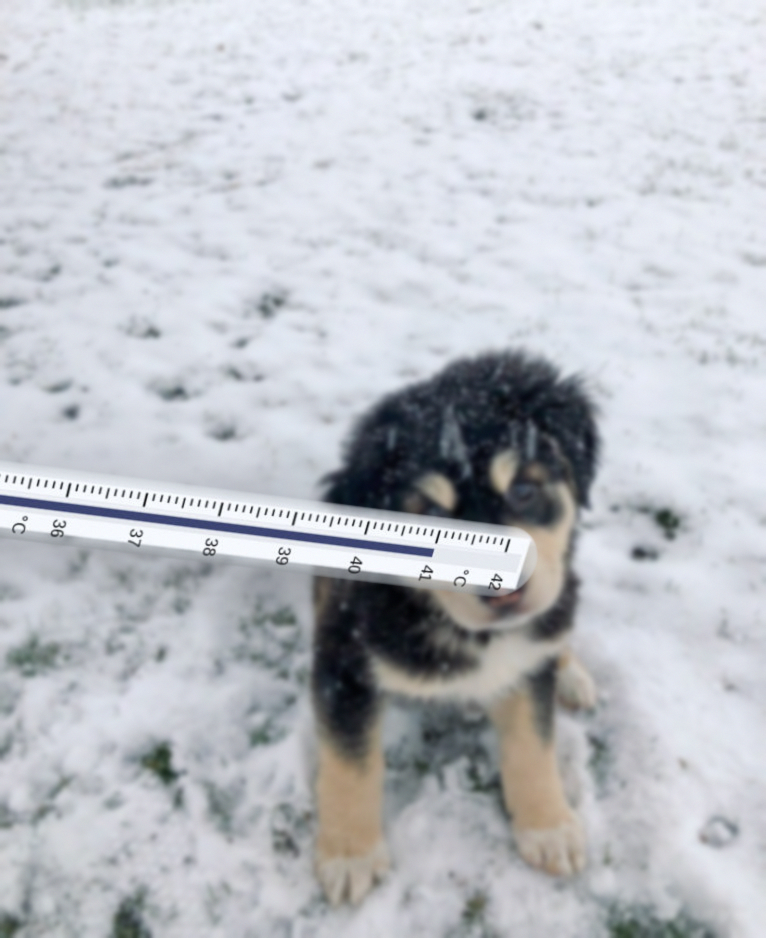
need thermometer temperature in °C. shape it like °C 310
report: °C 41
